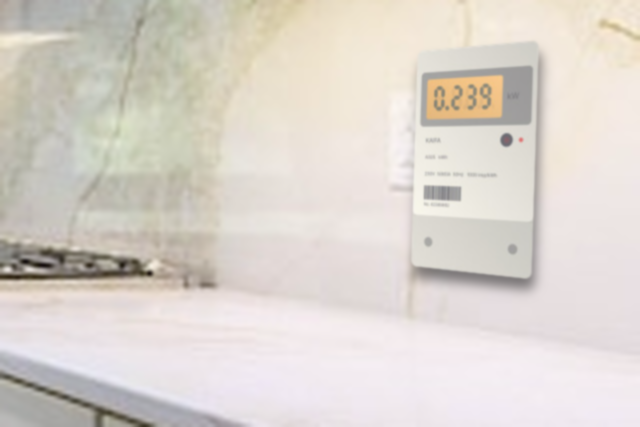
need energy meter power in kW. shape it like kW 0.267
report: kW 0.239
